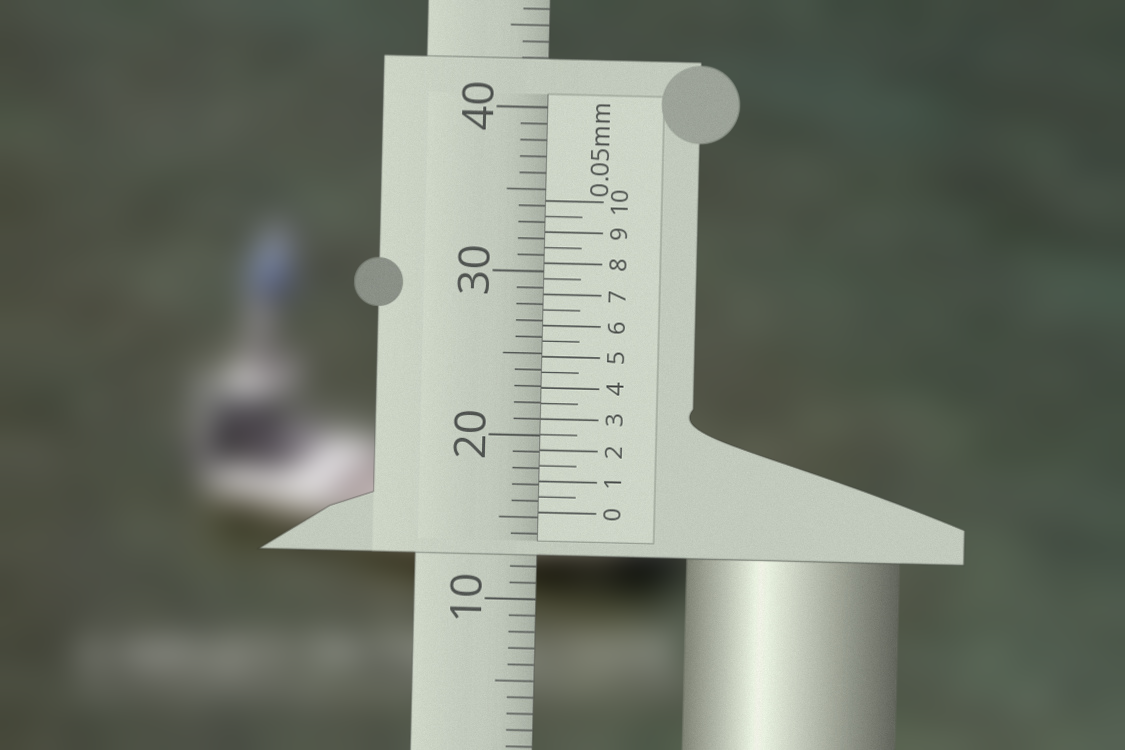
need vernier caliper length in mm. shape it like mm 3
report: mm 15.3
